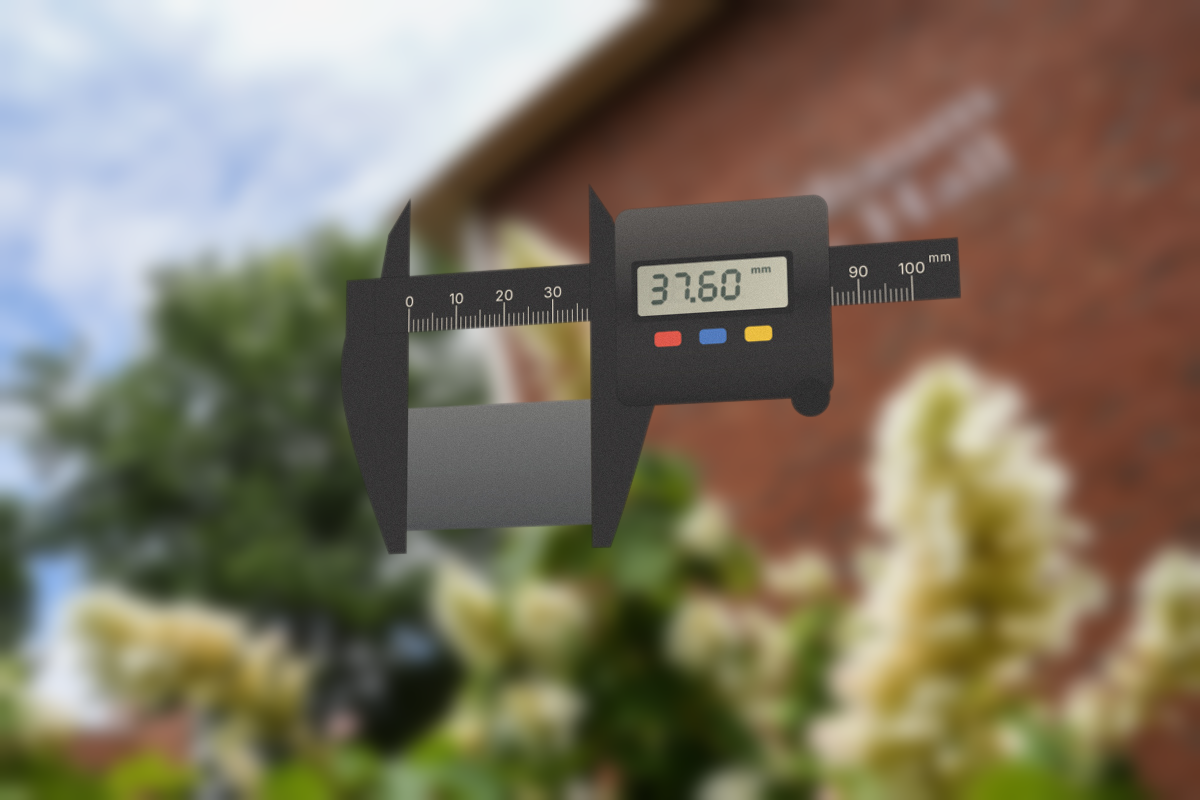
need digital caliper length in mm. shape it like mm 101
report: mm 37.60
